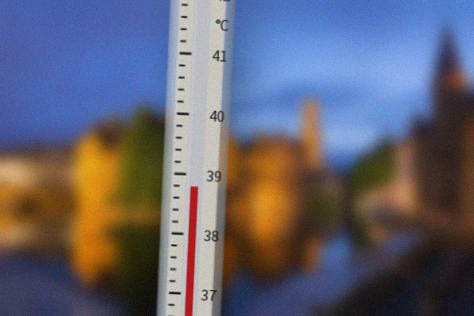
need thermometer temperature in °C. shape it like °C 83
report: °C 38.8
